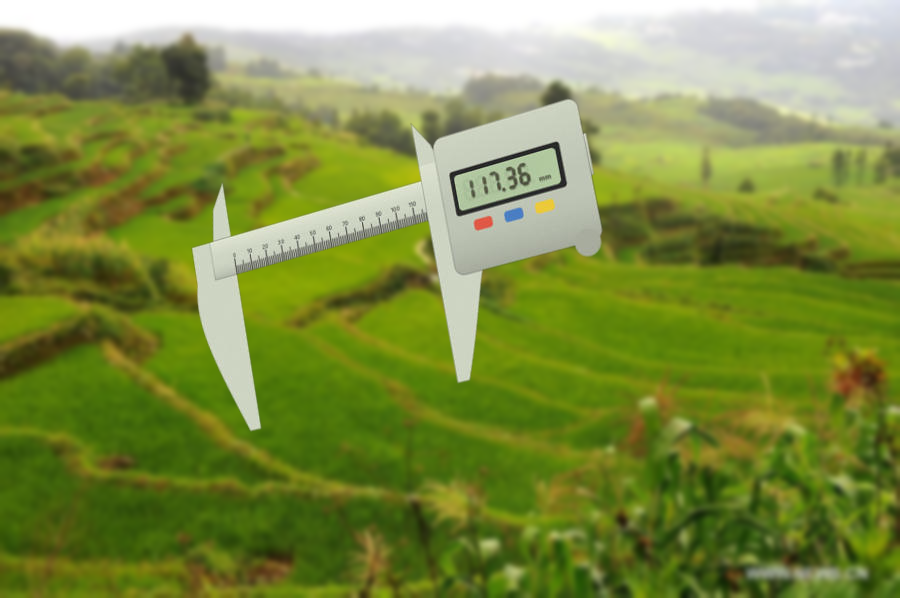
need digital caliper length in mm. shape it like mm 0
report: mm 117.36
